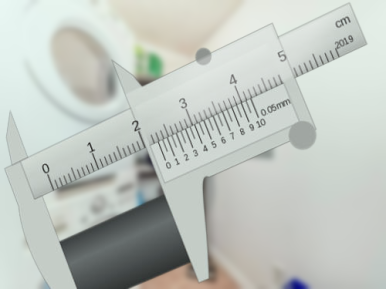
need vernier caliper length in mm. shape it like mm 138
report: mm 22.8
